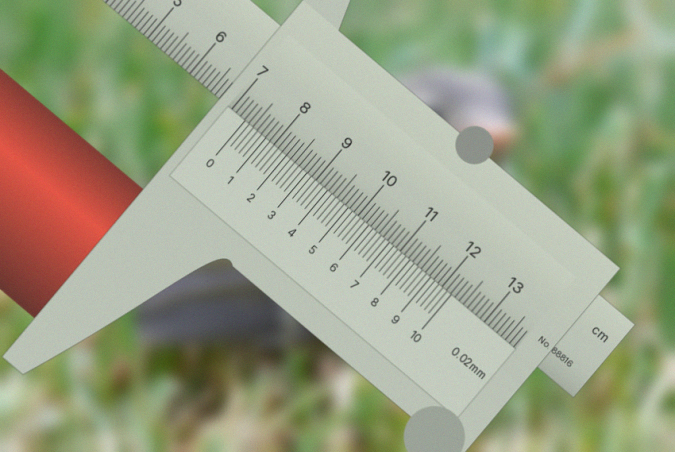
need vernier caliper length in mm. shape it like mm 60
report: mm 73.2
